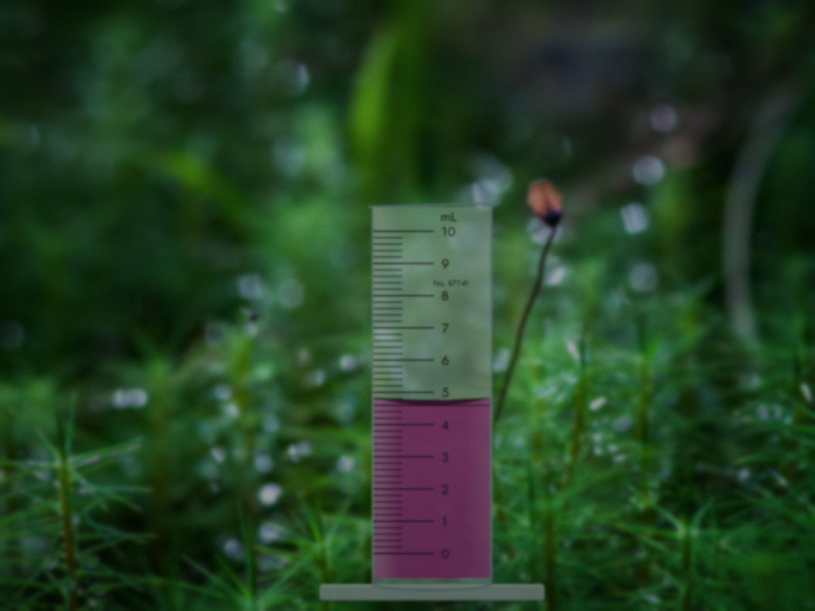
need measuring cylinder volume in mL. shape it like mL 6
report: mL 4.6
